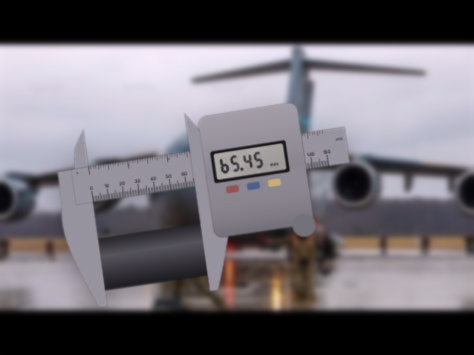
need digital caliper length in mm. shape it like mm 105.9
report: mm 65.45
